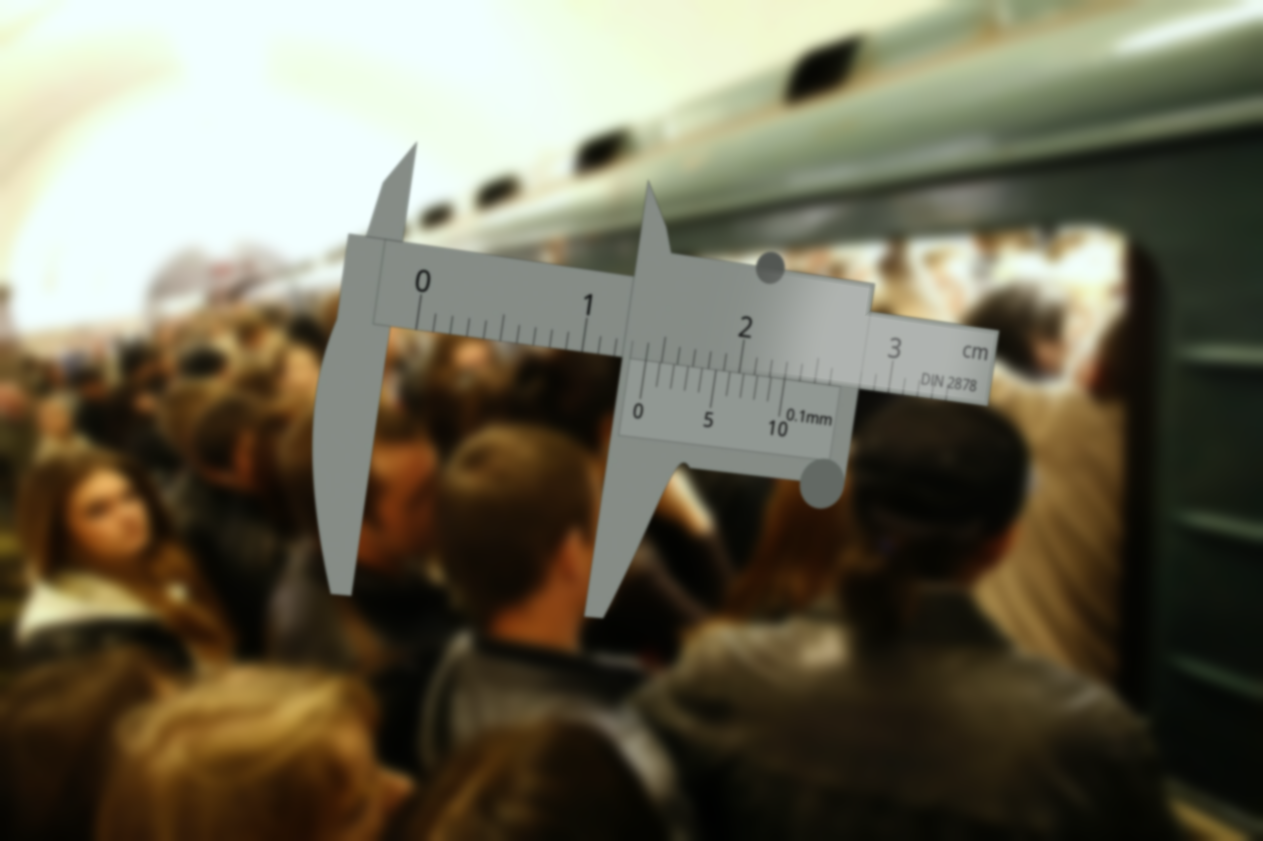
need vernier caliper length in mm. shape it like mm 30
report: mm 14.0
